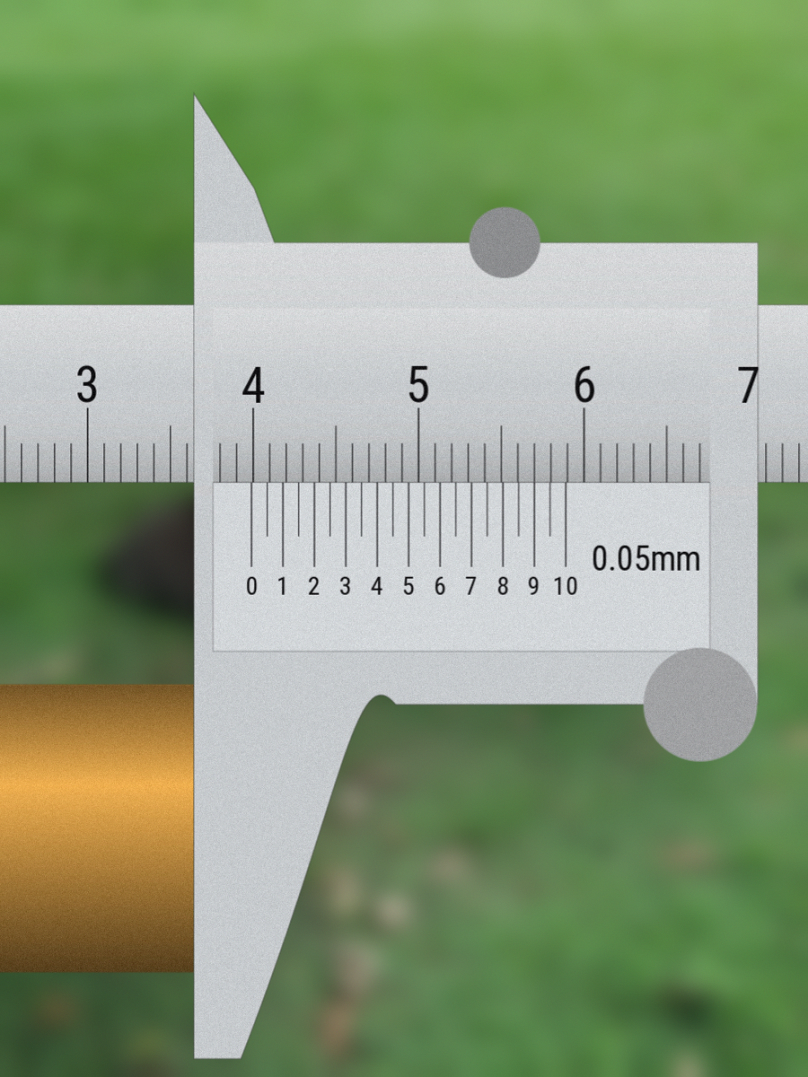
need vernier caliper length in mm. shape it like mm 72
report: mm 39.9
